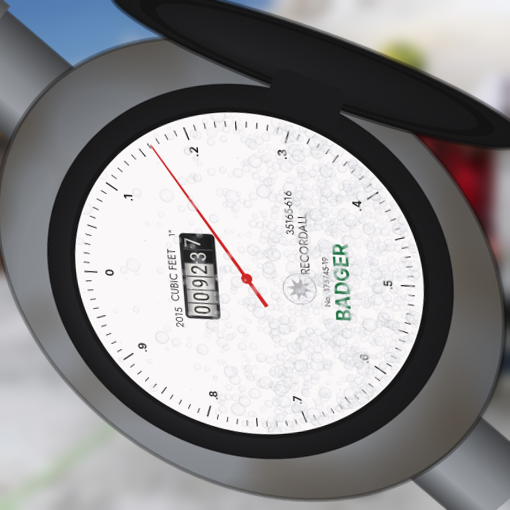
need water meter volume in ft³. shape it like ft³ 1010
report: ft³ 9237.16
